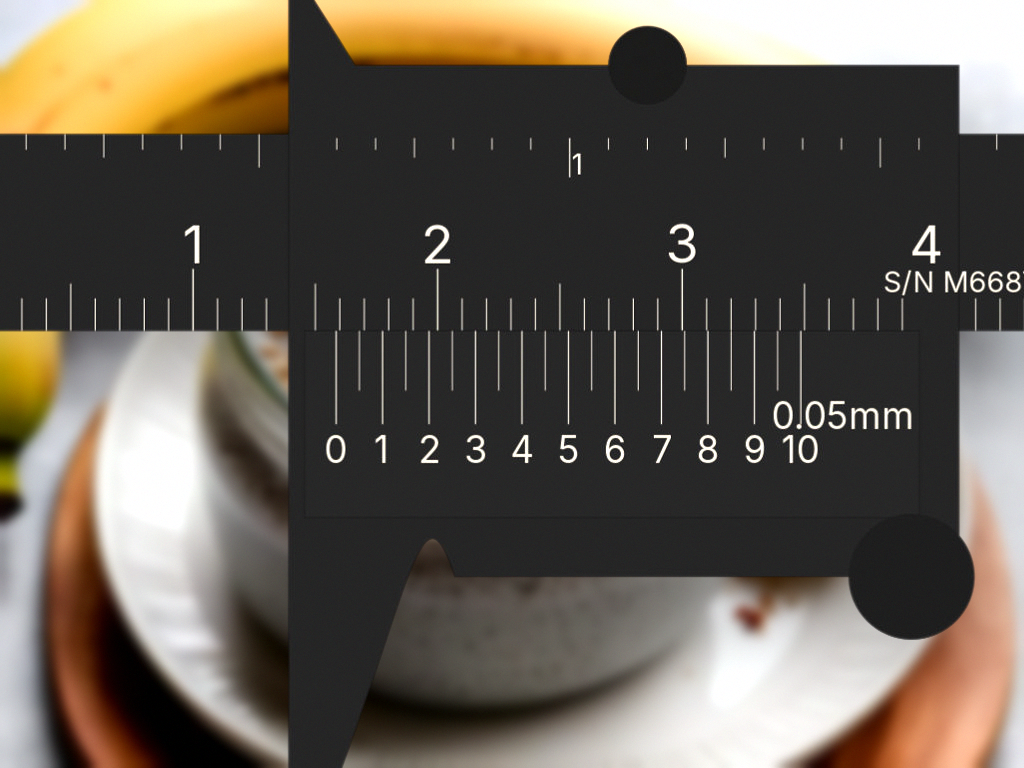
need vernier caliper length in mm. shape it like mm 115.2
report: mm 15.85
